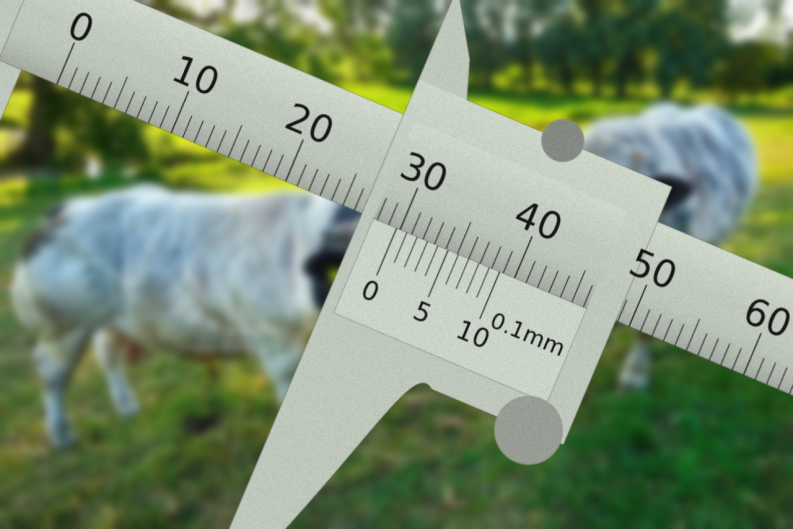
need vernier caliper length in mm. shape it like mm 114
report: mm 29.7
